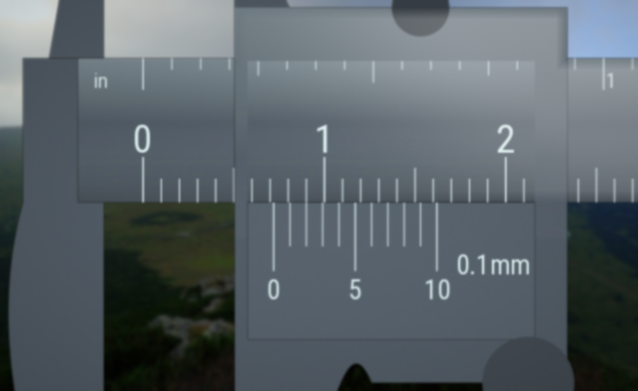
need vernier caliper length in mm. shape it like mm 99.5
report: mm 7.2
